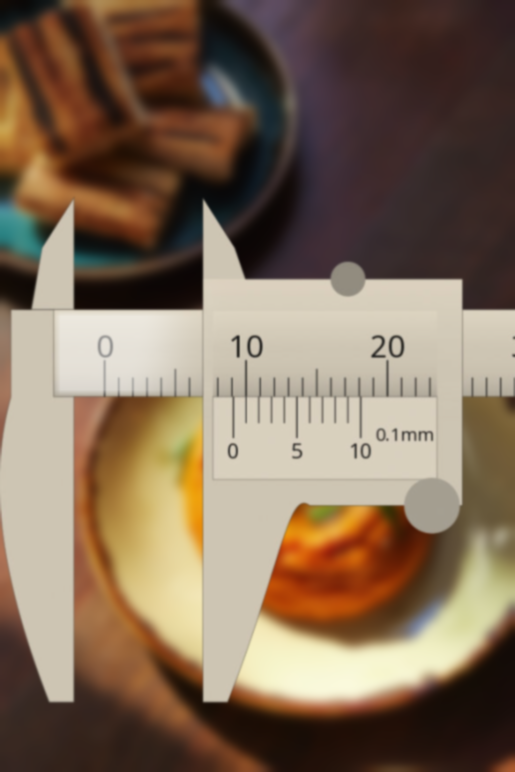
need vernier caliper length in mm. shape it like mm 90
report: mm 9.1
